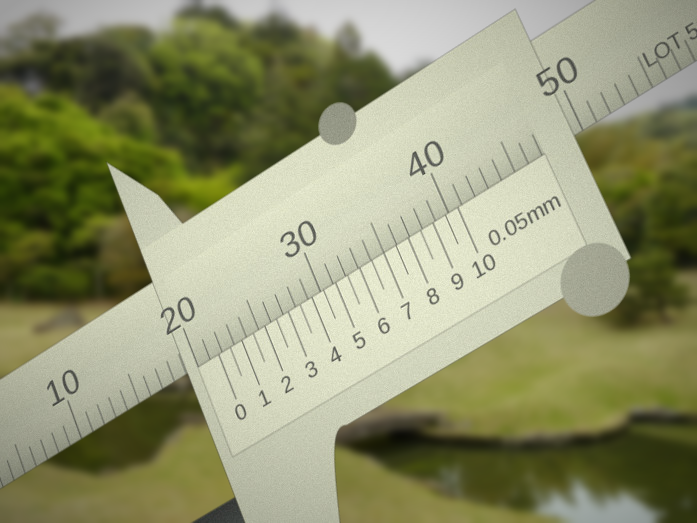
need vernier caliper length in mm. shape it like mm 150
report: mm 21.7
